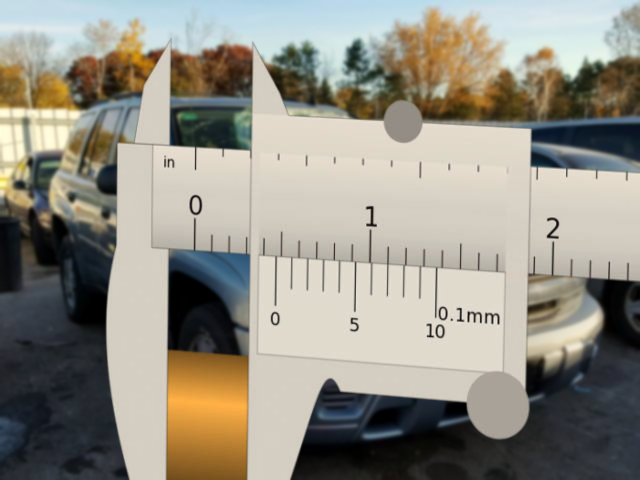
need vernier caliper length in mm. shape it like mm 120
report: mm 4.7
